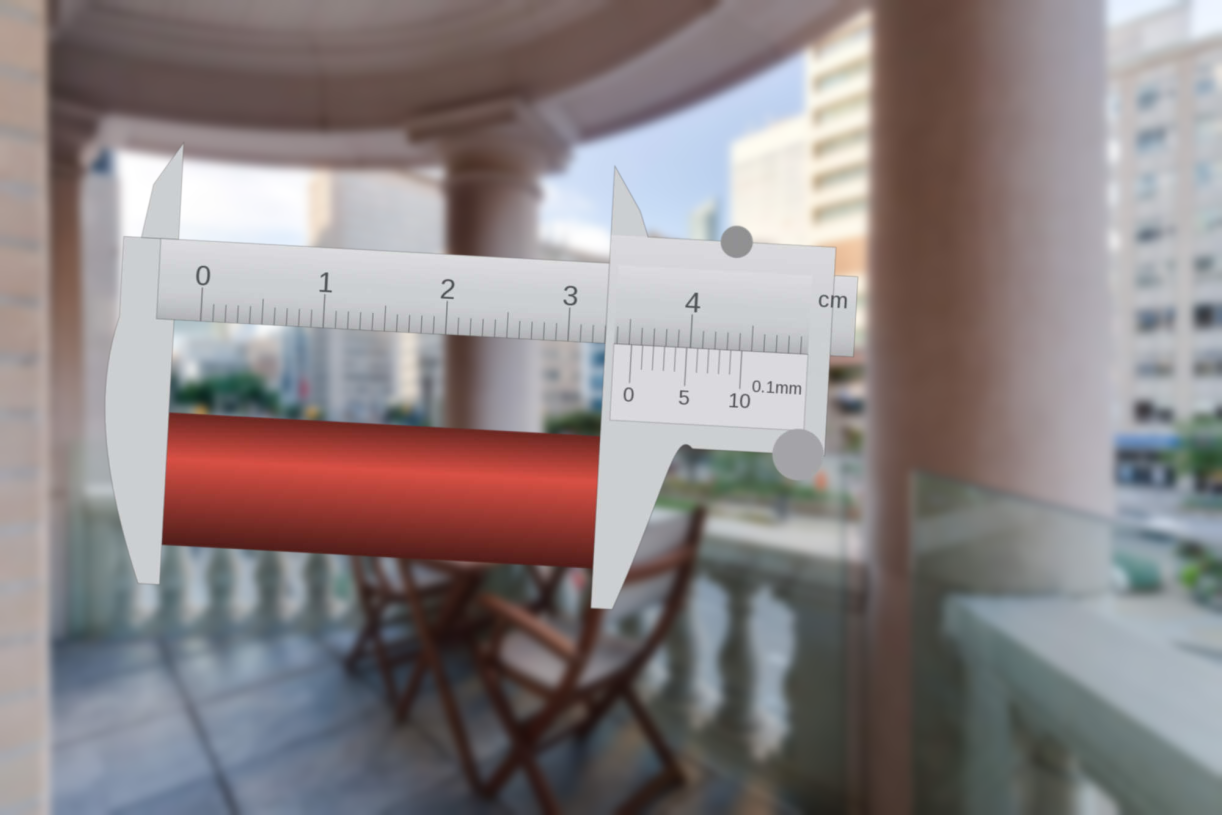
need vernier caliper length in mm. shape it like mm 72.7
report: mm 35.2
